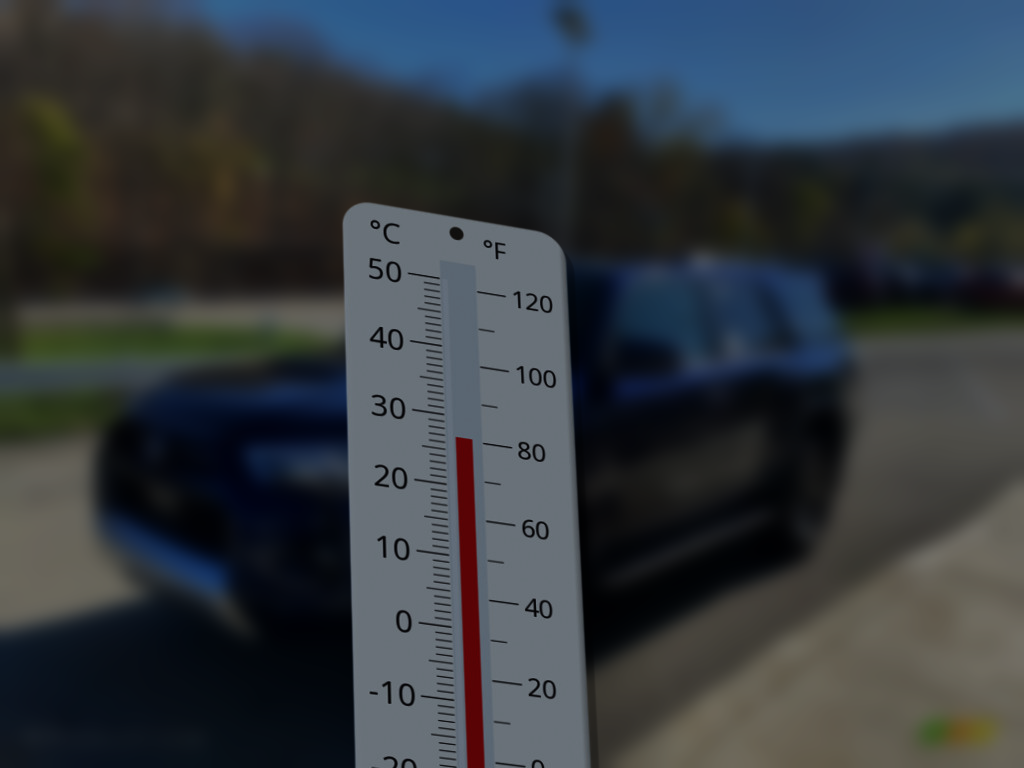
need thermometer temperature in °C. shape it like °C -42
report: °C 27
